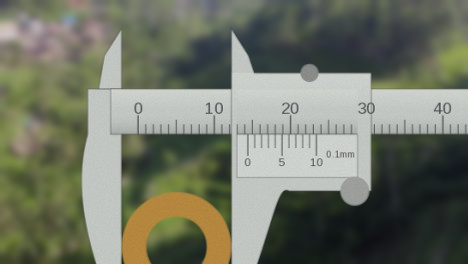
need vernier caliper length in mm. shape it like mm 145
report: mm 14.4
